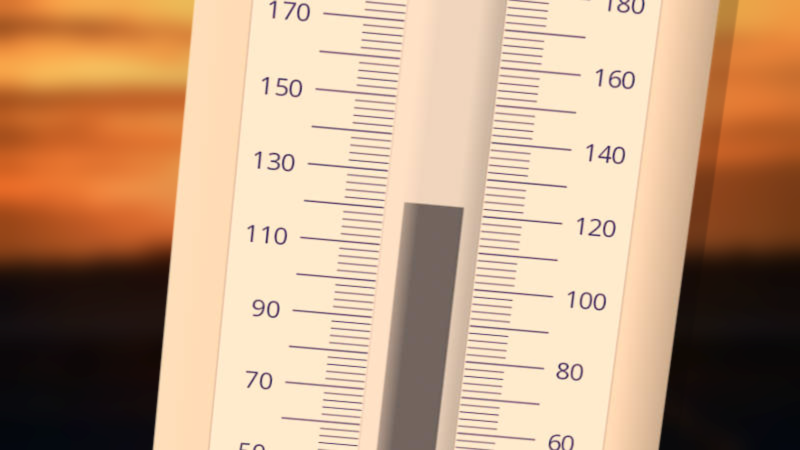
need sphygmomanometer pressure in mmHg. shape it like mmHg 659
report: mmHg 122
